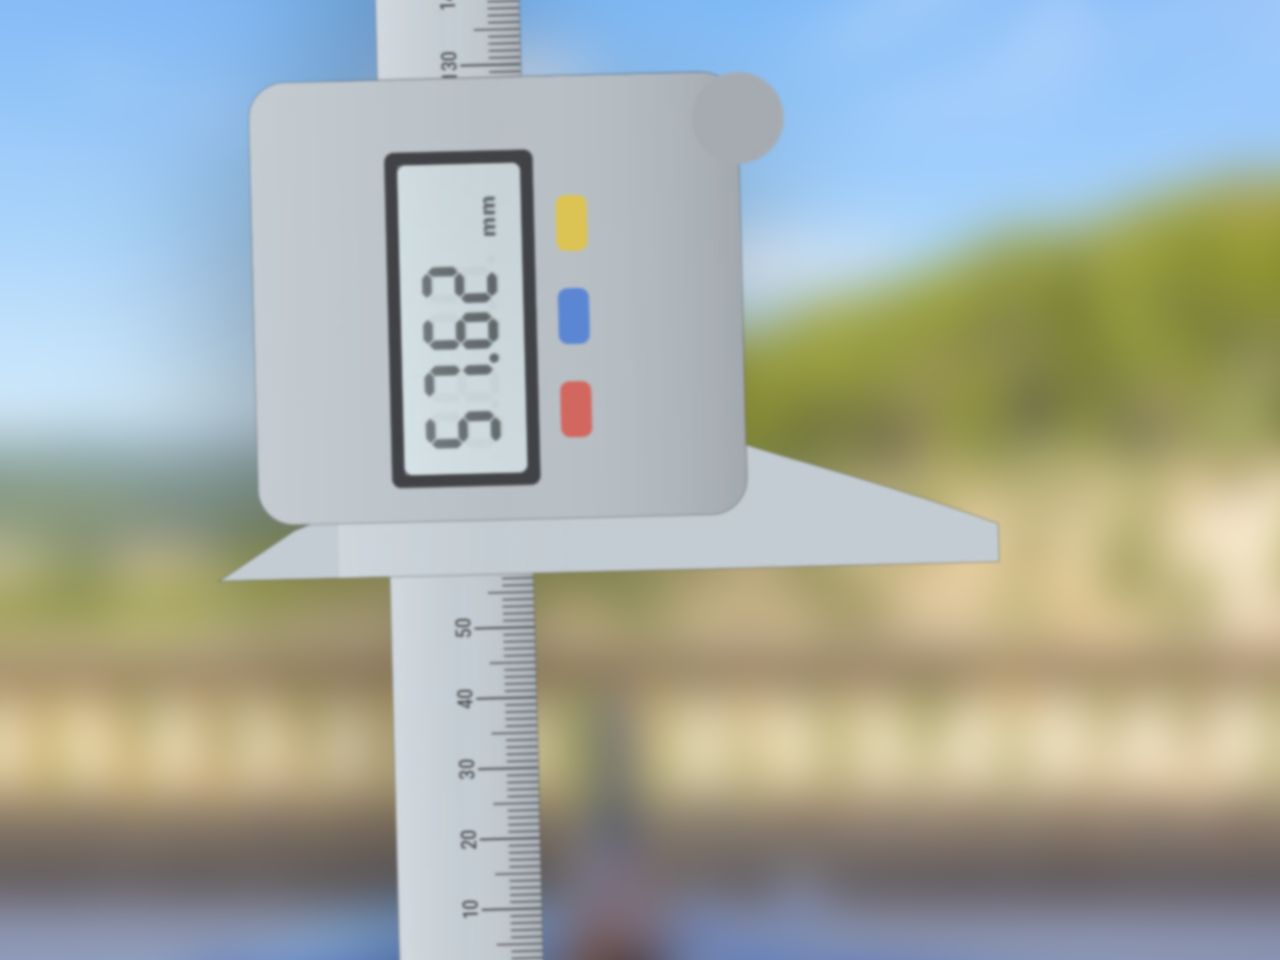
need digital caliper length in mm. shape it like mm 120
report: mm 57.62
